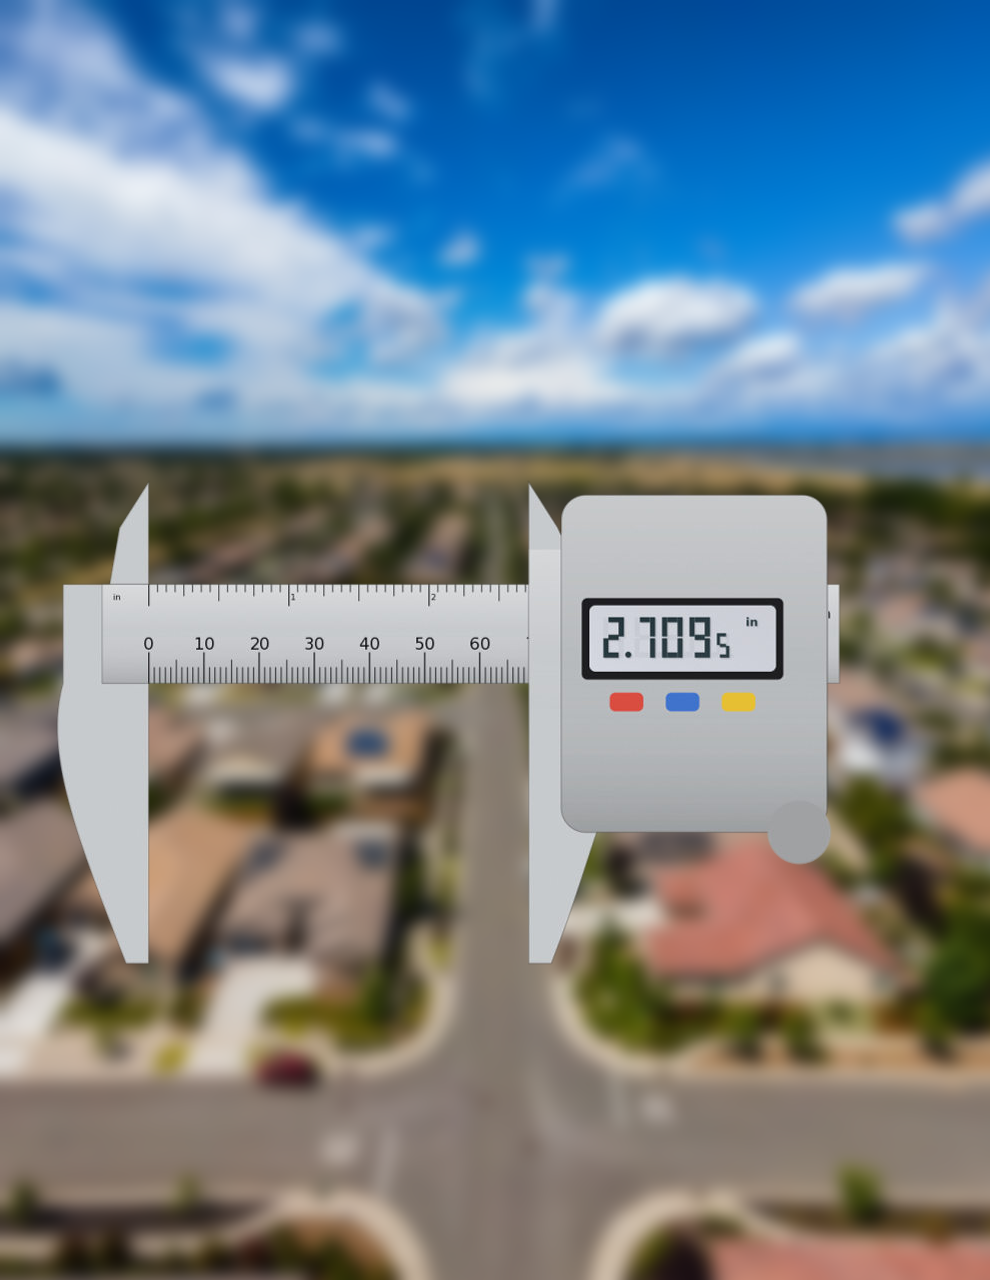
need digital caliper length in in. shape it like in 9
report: in 2.7095
